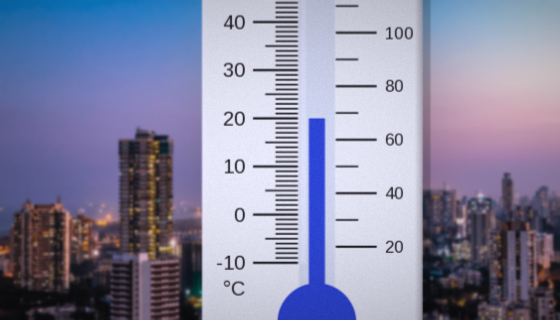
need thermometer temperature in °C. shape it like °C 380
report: °C 20
